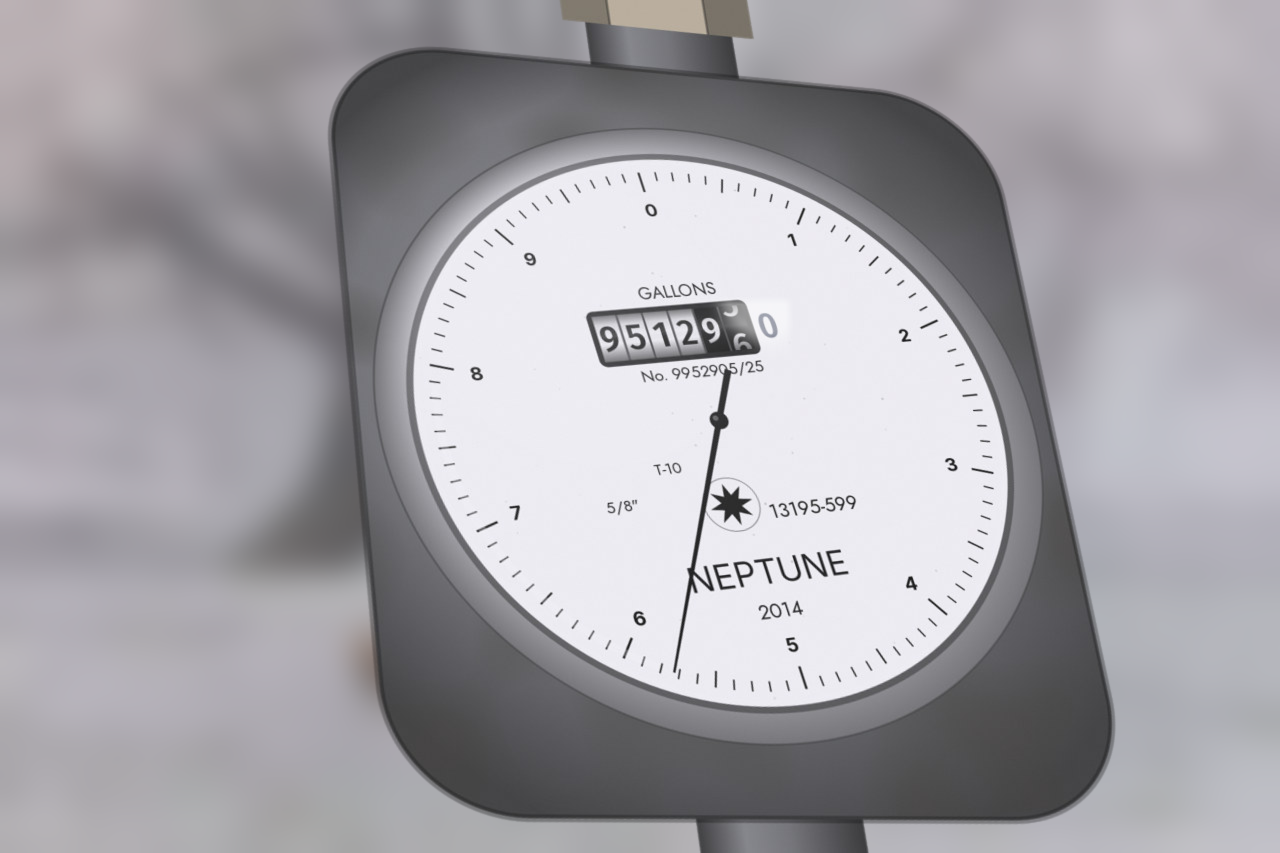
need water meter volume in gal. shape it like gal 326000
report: gal 9512955.7
